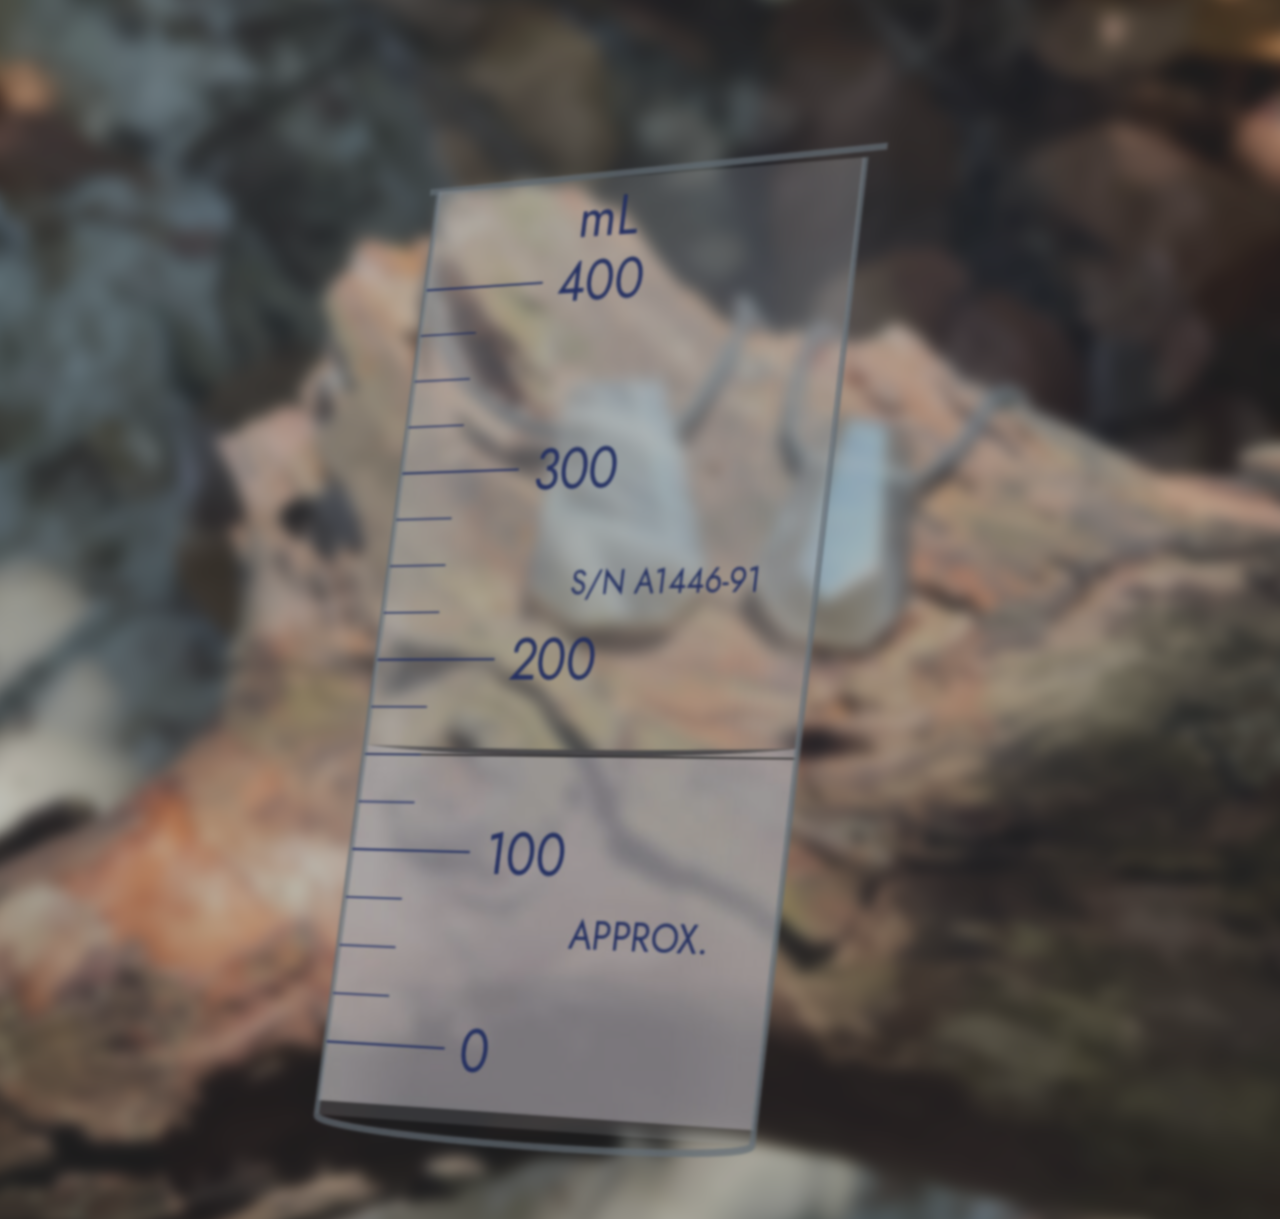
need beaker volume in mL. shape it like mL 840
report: mL 150
